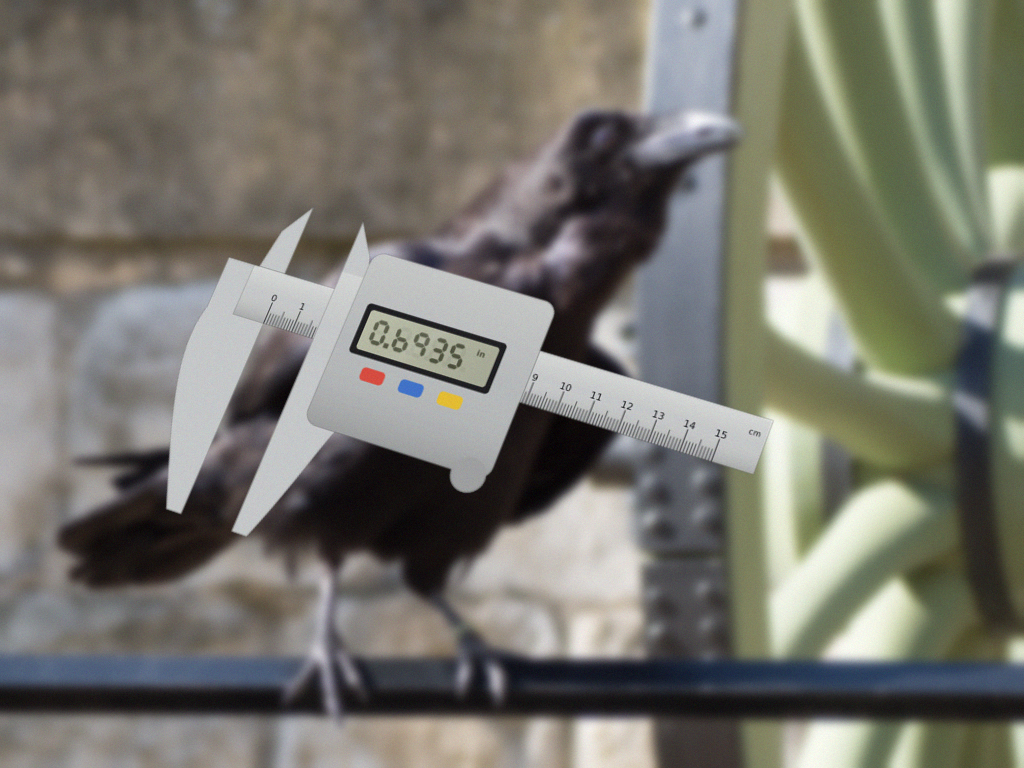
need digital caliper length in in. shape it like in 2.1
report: in 0.6935
